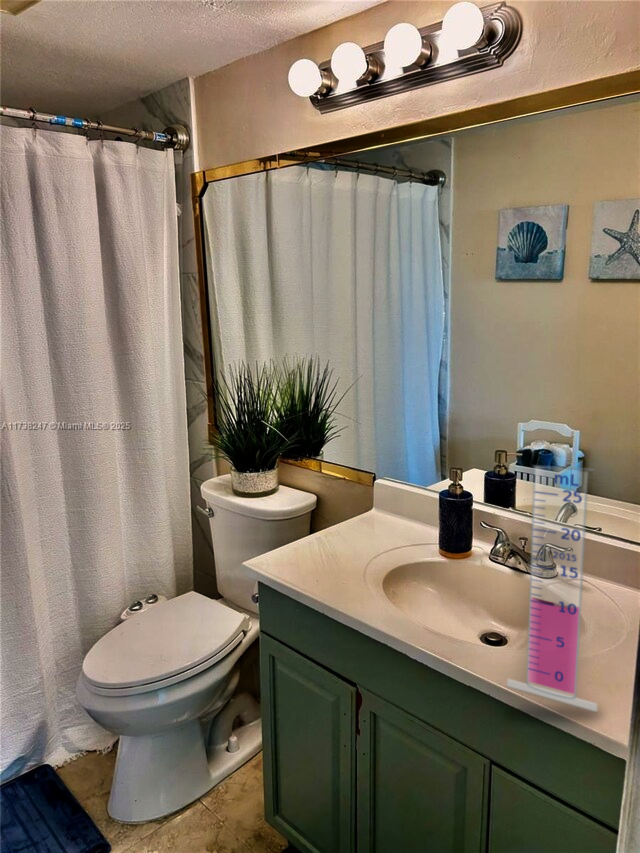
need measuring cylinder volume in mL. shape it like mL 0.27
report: mL 10
